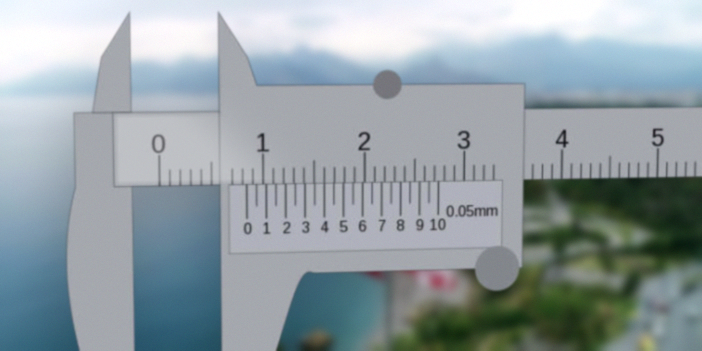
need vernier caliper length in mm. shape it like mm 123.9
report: mm 8.4
